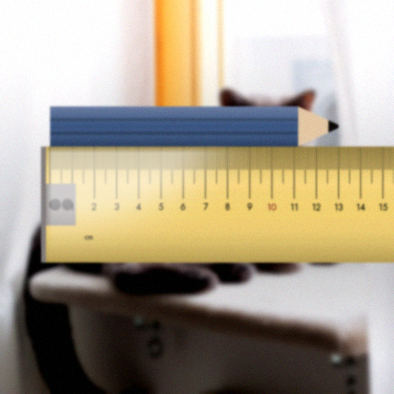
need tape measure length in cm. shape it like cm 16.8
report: cm 13
